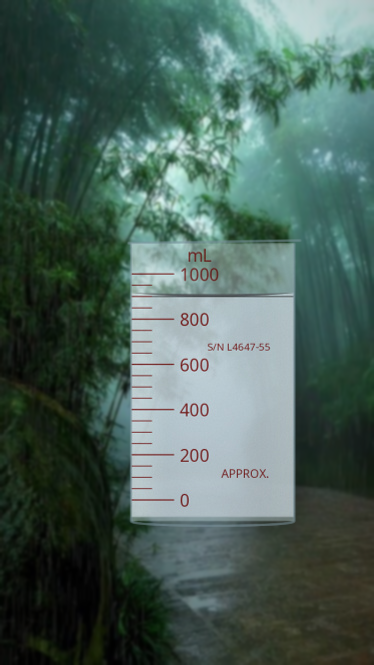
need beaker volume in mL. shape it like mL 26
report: mL 900
